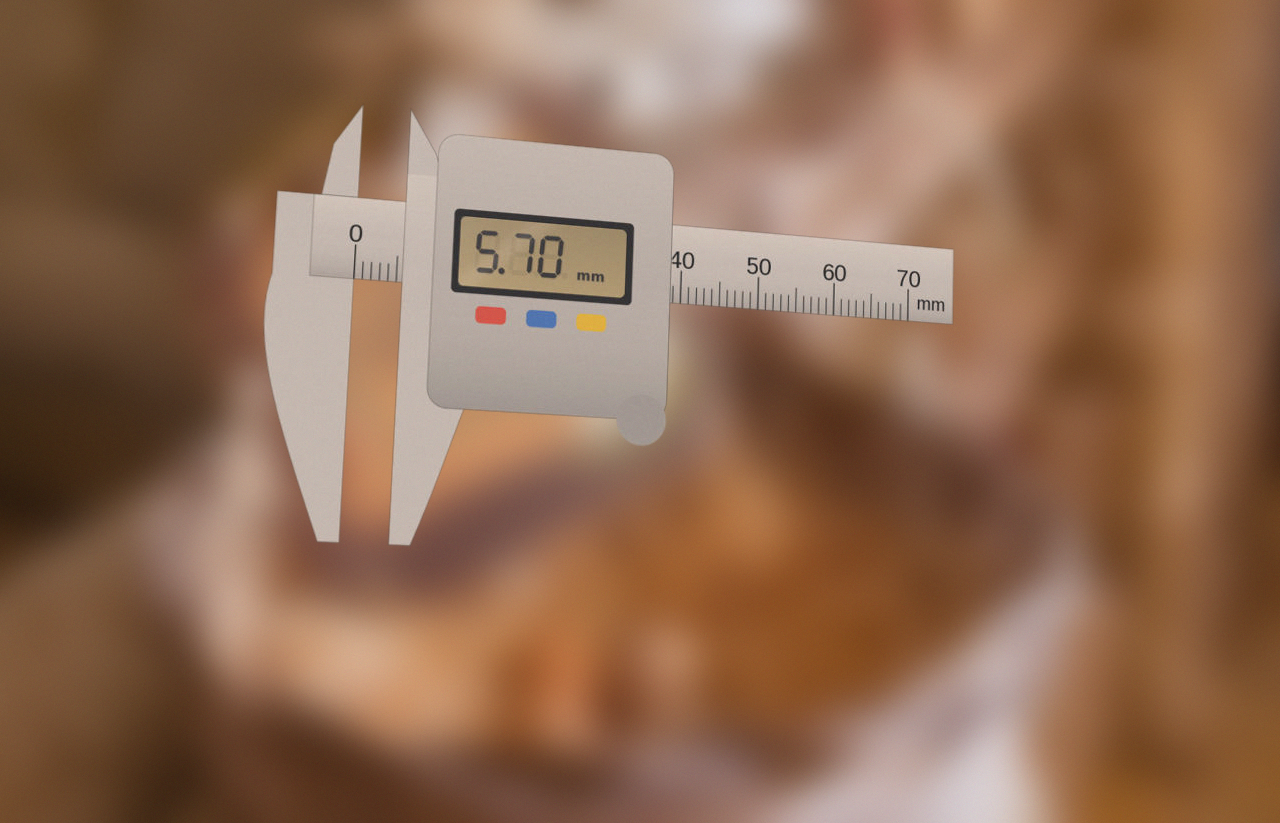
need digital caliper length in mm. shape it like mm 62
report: mm 5.70
